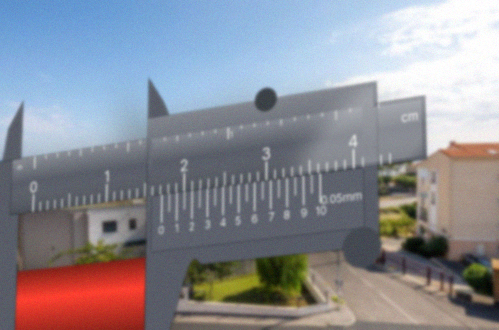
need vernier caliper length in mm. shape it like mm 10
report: mm 17.2
